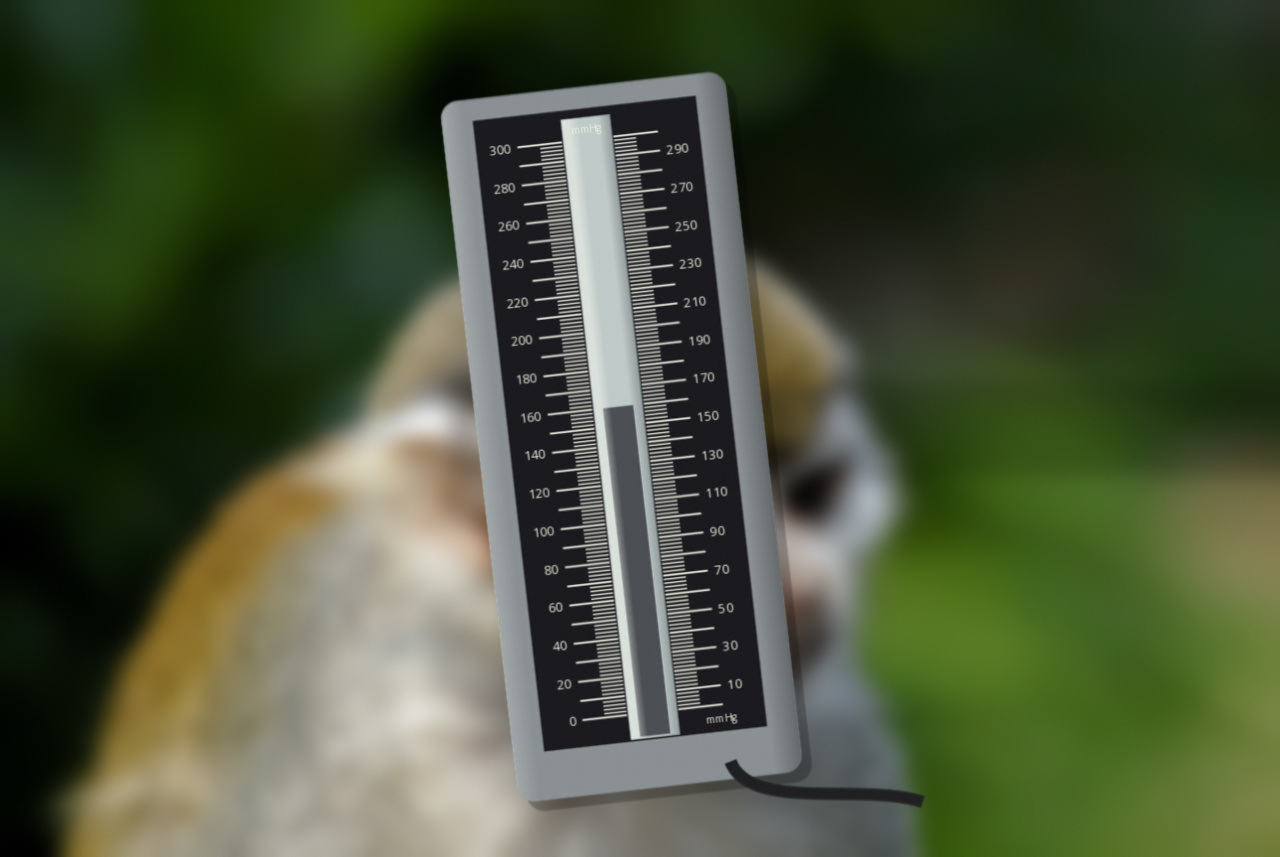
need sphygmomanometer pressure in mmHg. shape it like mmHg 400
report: mmHg 160
